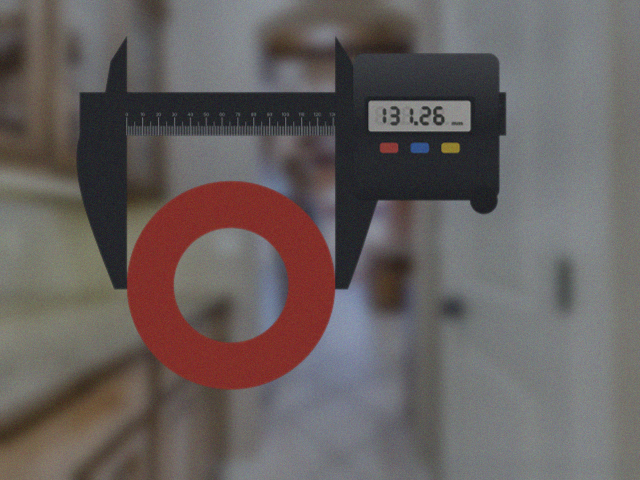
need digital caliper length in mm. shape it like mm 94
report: mm 131.26
